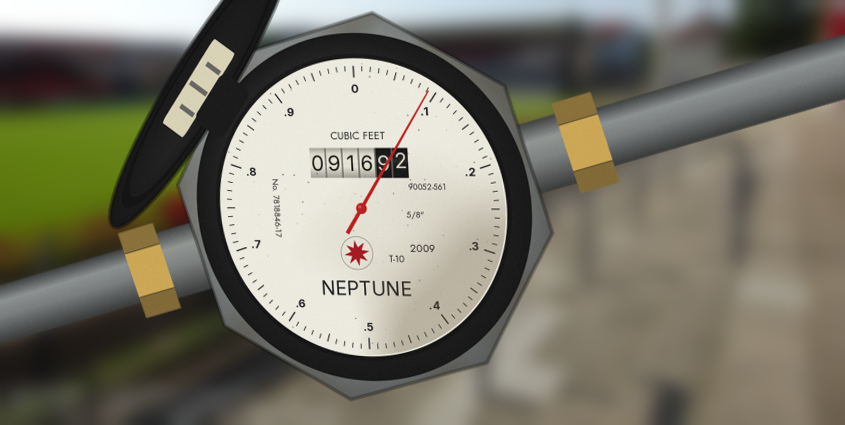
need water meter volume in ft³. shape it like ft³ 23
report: ft³ 91692.09
